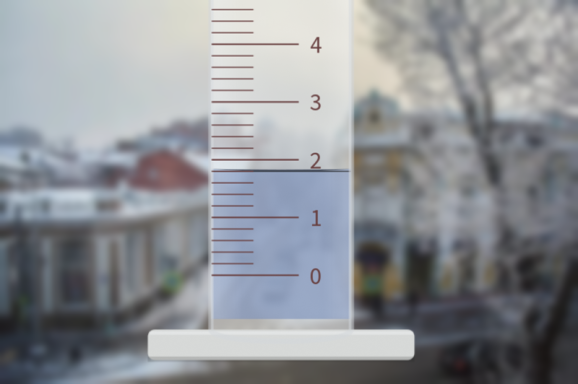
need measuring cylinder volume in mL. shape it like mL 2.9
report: mL 1.8
